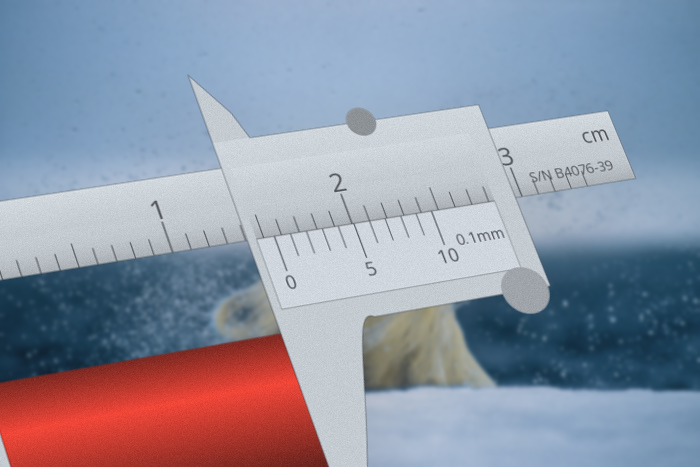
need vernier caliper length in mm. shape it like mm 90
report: mm 15.6
